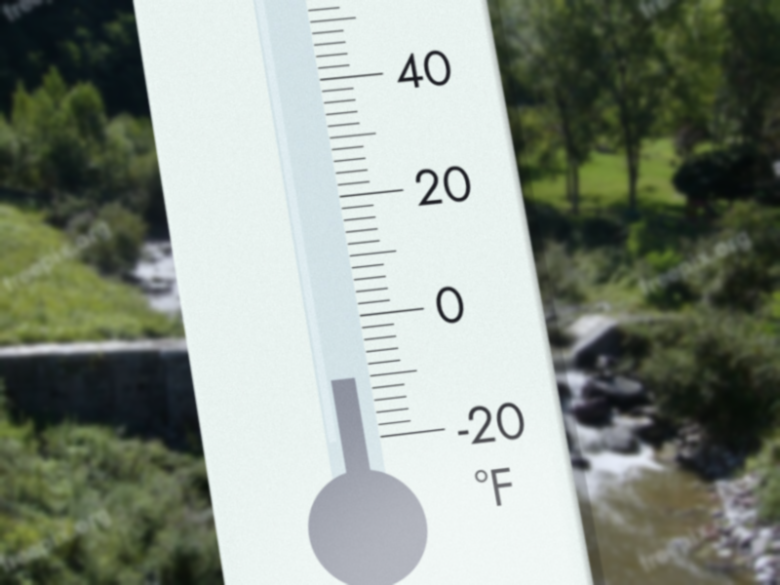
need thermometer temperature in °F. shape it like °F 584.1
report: °F -10
